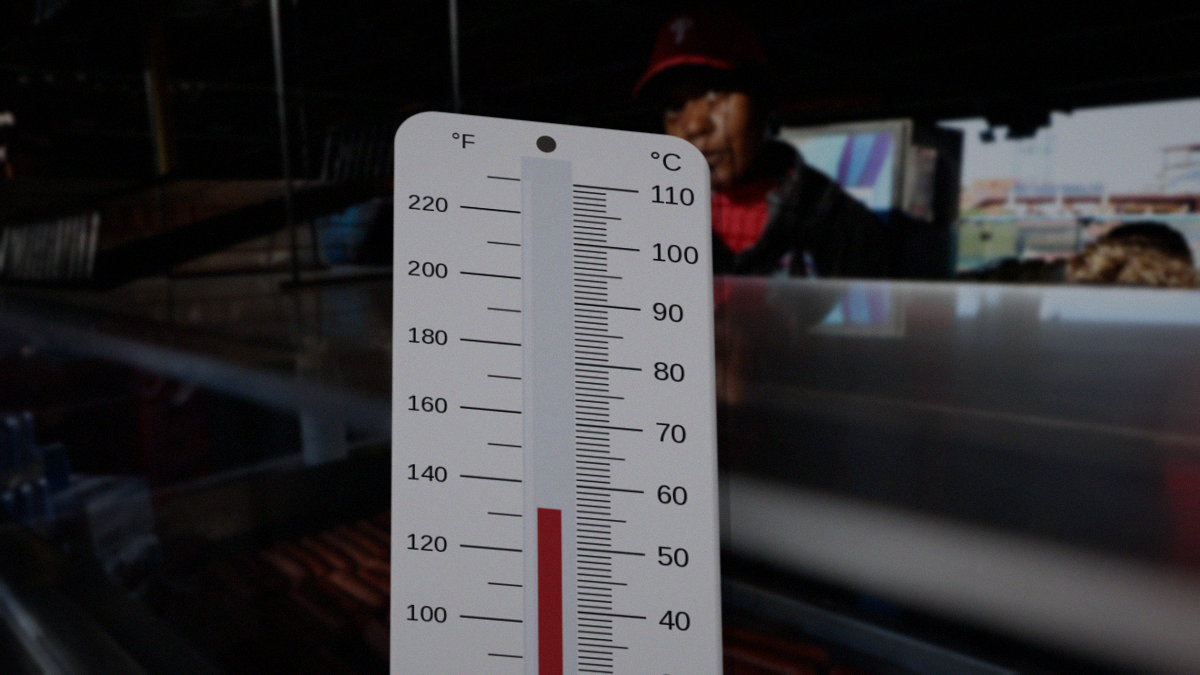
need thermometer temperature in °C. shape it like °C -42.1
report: °C 56
